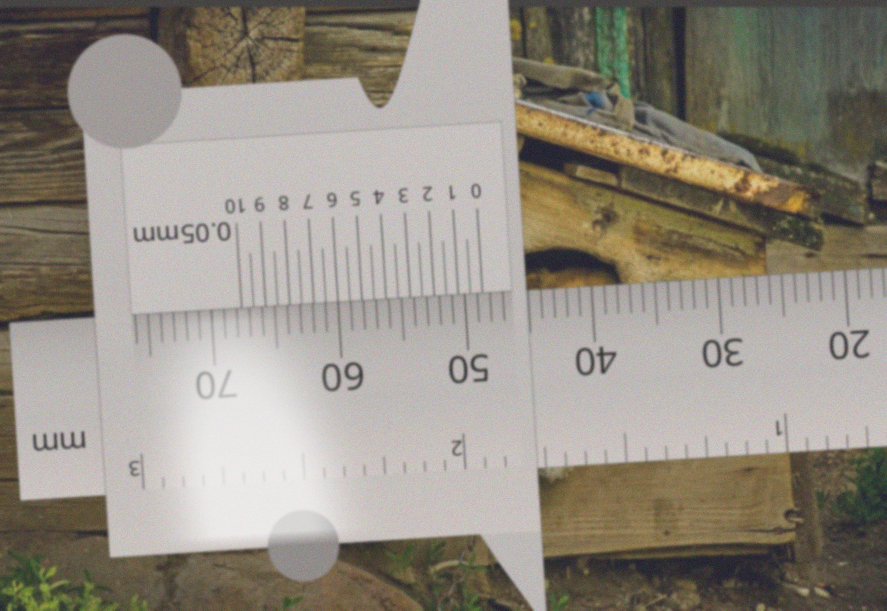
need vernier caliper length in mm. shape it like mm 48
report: mm 48.6
